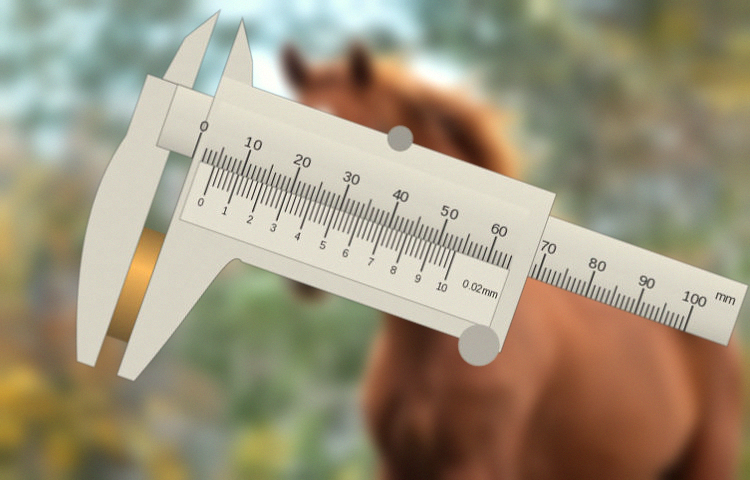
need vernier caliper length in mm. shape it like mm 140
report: mm 4.5
